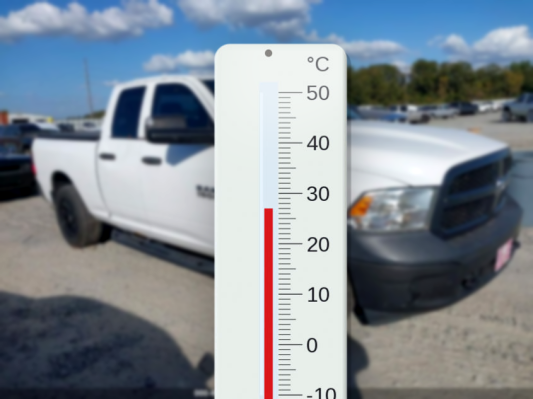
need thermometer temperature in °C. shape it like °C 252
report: °C 27
